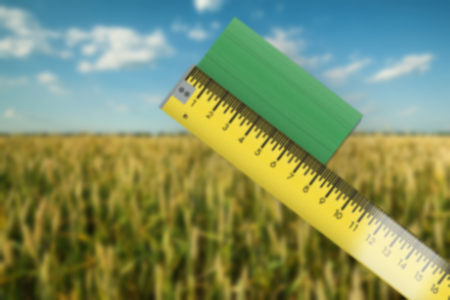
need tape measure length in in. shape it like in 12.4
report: in 8
